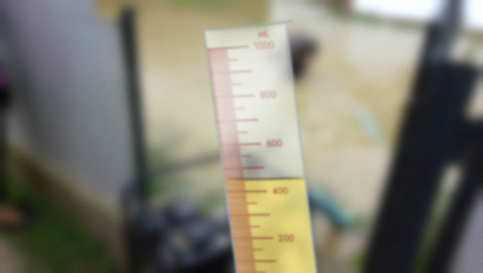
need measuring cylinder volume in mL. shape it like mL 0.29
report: mL 450
